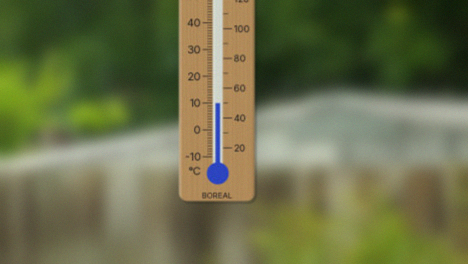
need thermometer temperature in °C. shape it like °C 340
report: °C 10
